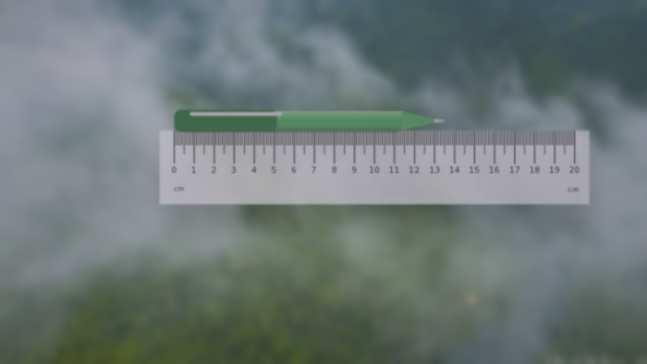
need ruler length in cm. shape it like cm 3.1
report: cm 13.5
